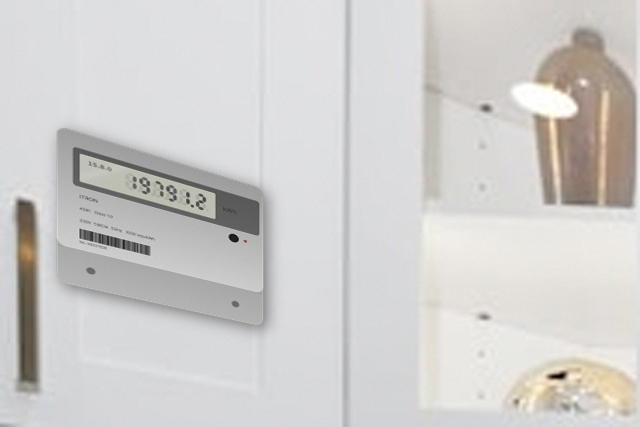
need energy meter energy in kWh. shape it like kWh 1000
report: kWh 19791.2
